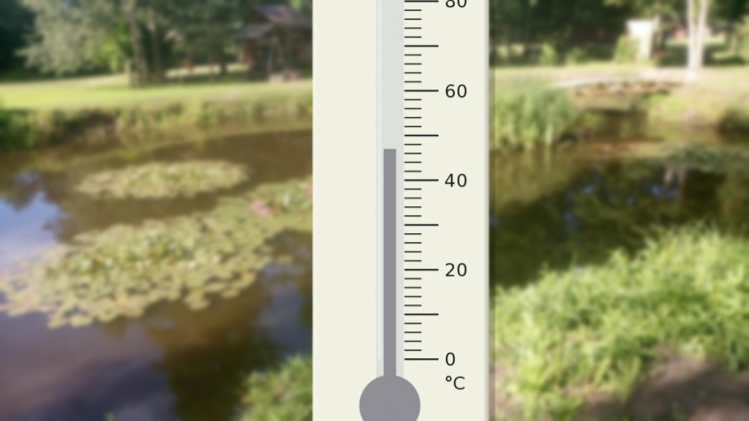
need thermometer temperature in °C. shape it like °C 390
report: °C 47
